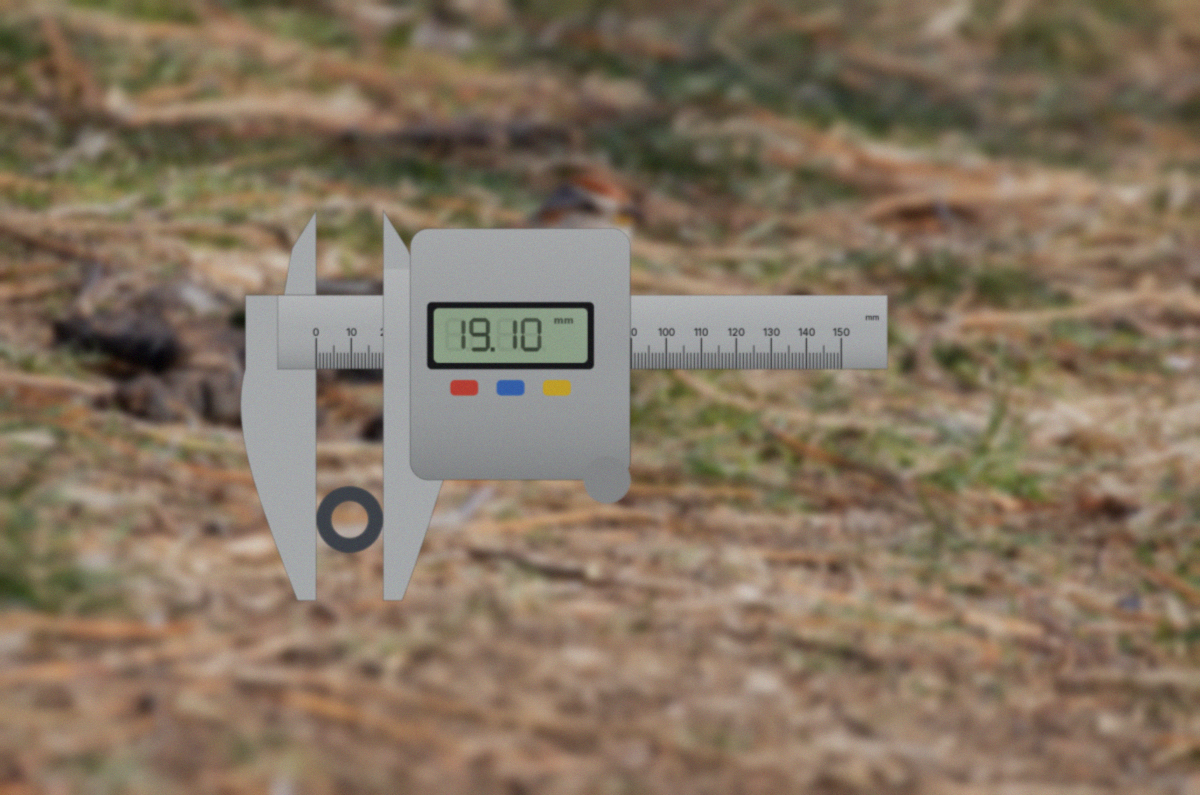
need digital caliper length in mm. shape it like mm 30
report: mm 19.10
